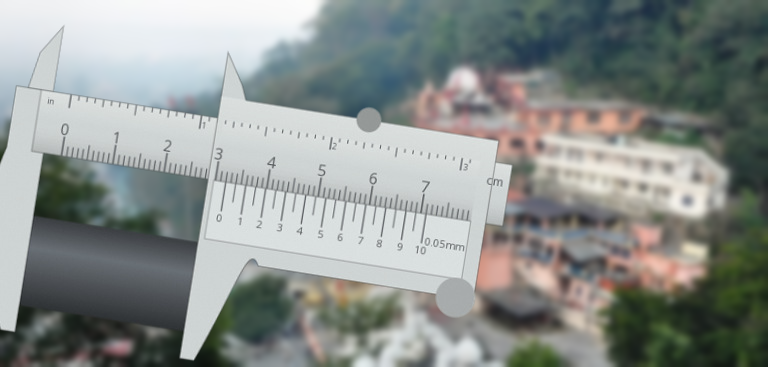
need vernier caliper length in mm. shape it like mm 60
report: mm 32.0
